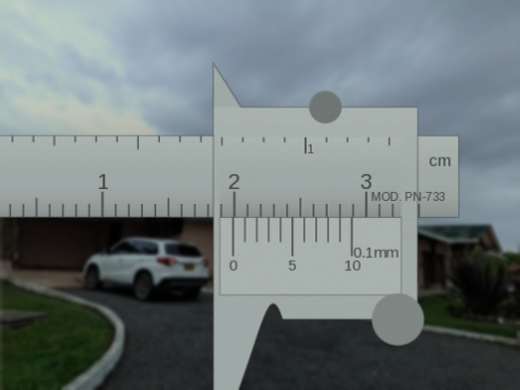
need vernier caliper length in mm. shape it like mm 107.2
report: mm 19.9
